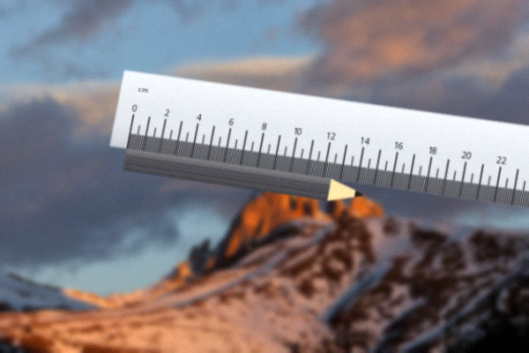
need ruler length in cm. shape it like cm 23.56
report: cm 14.5
